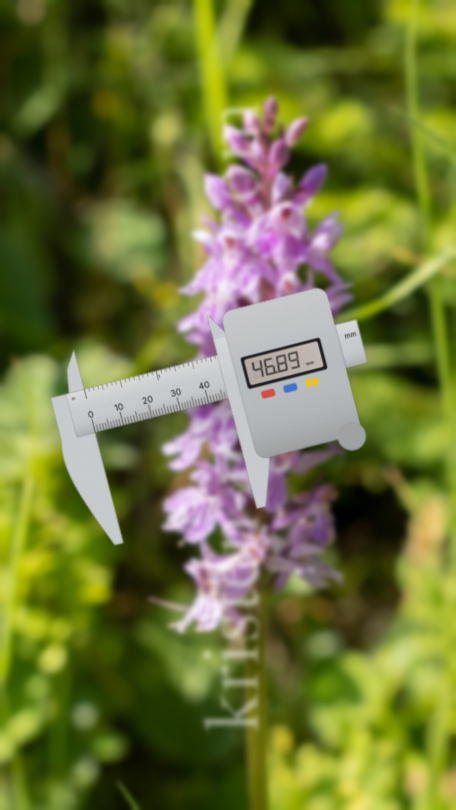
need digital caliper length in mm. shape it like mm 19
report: mm 46.89
